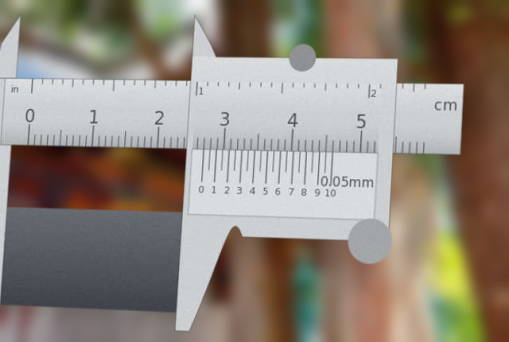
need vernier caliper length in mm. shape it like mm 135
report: mm 27.0
